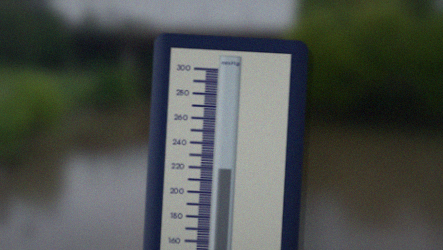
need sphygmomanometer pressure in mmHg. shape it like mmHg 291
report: mmHg 220
